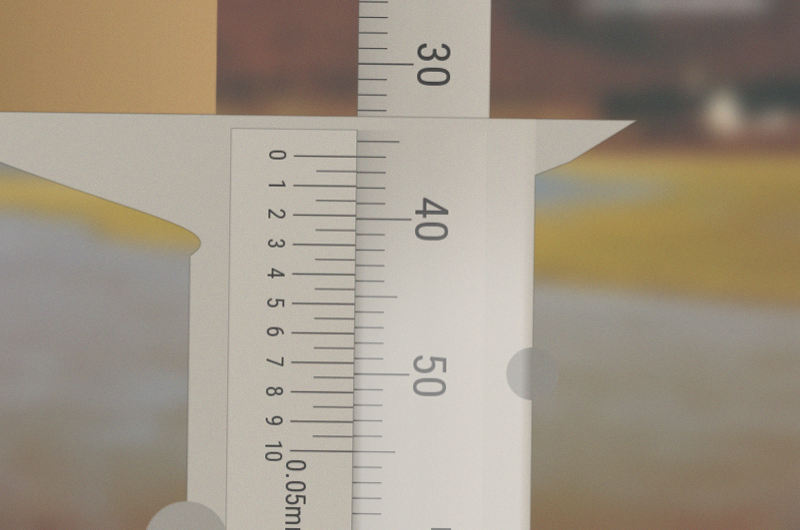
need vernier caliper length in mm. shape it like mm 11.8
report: mm 36.0
